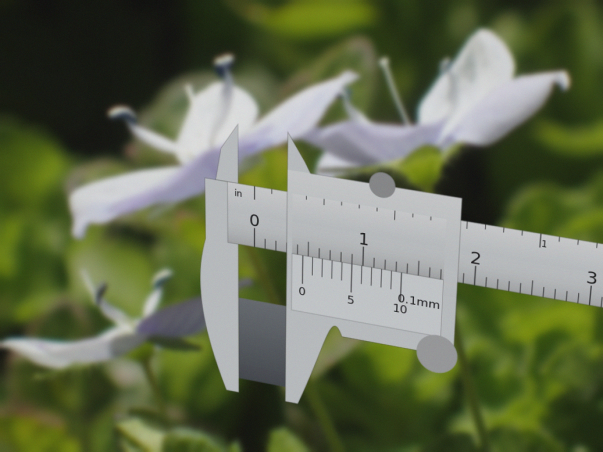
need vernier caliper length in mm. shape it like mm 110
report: mm 4.5
